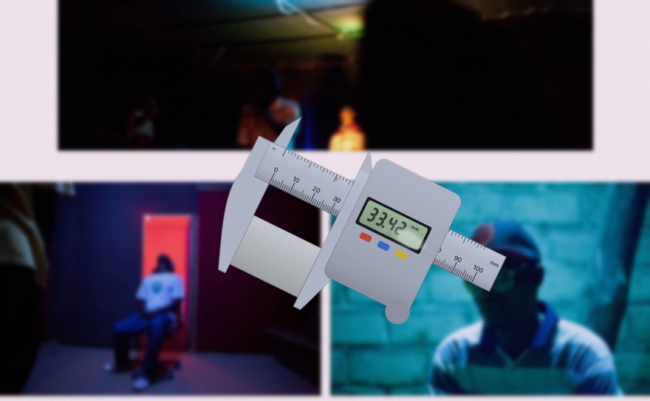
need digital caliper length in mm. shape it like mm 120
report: mm 33.42
